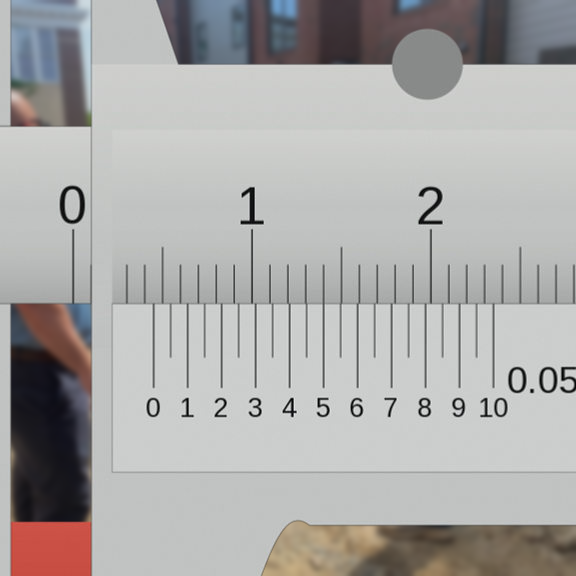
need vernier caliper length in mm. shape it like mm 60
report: mm 4.5
